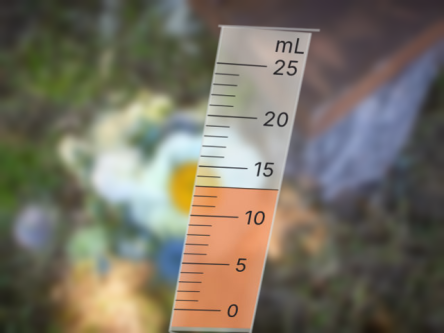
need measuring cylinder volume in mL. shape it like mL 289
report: mL 13
